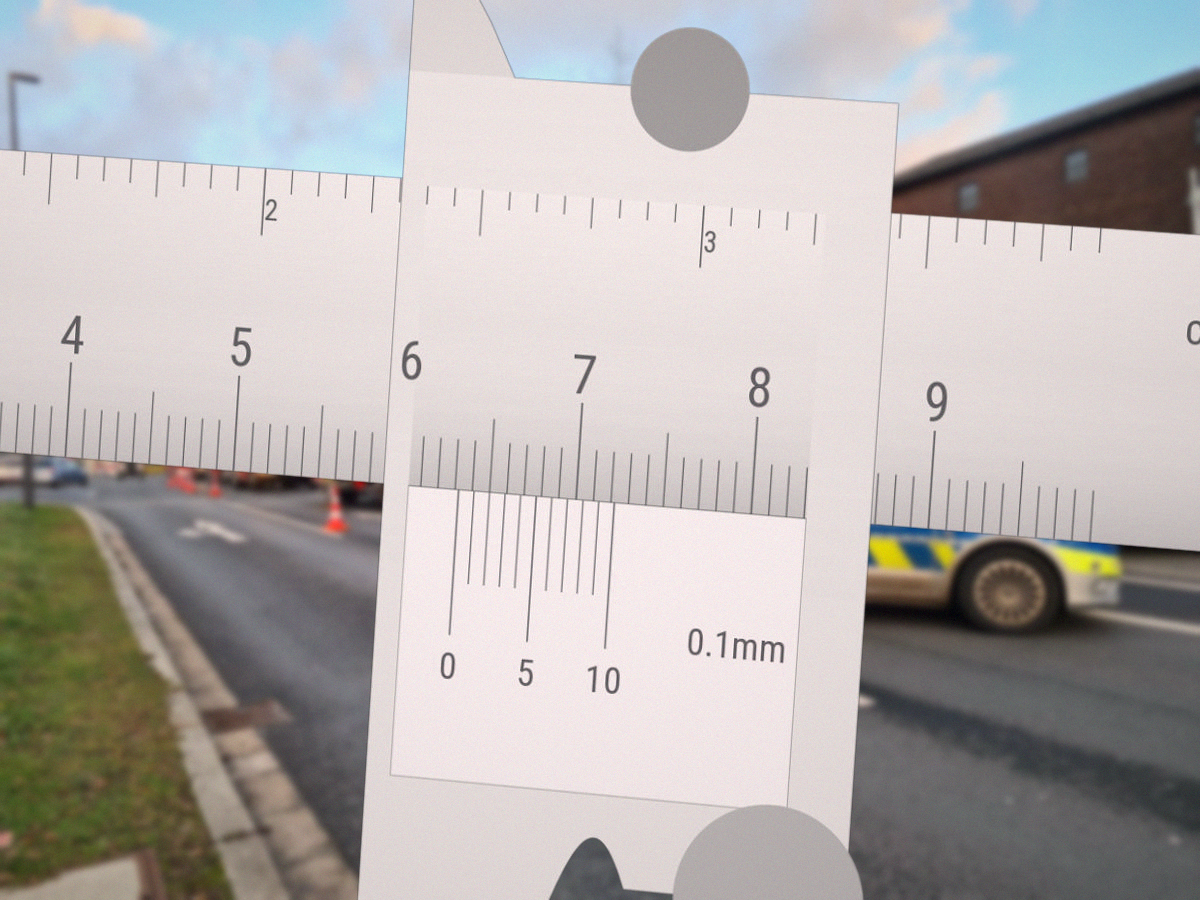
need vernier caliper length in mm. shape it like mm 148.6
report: mm 63.2
